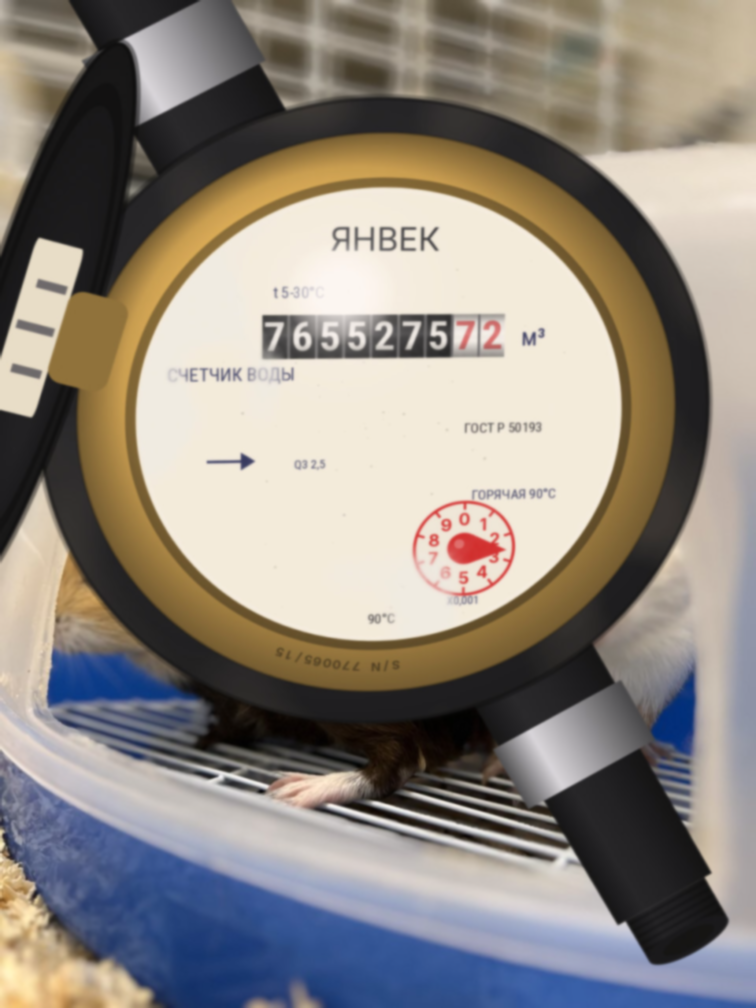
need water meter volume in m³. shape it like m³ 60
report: m³ 7655275.722
